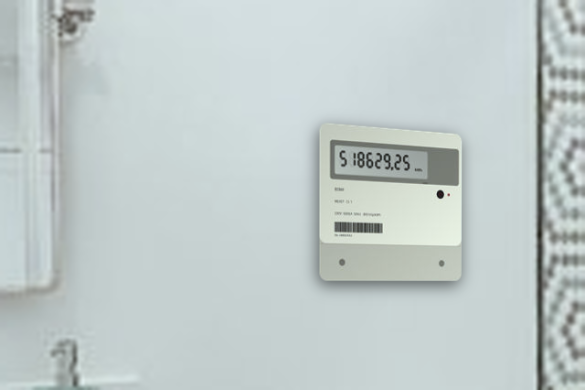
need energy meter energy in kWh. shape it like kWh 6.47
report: kWh 518629.25
